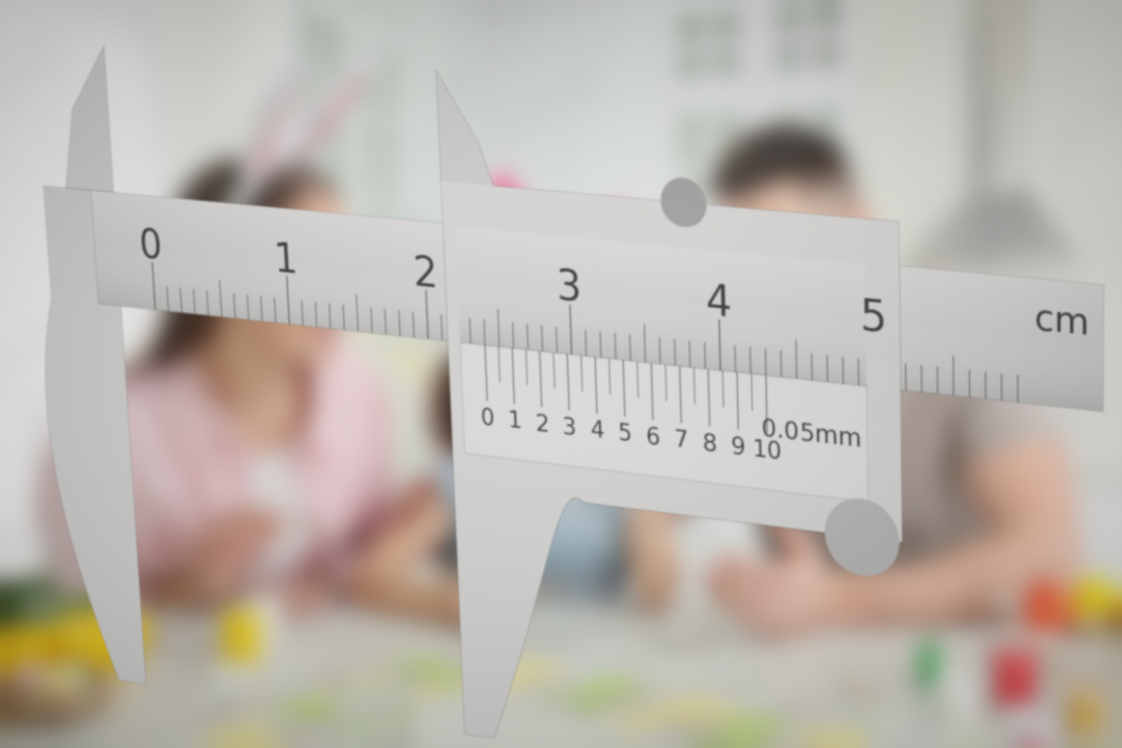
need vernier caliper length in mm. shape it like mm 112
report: mm 24.0
